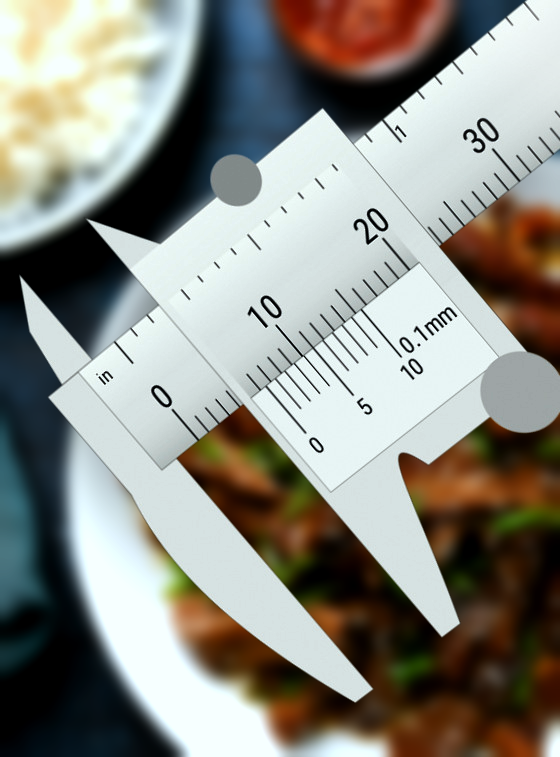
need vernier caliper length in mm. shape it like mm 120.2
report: mm 6.5
